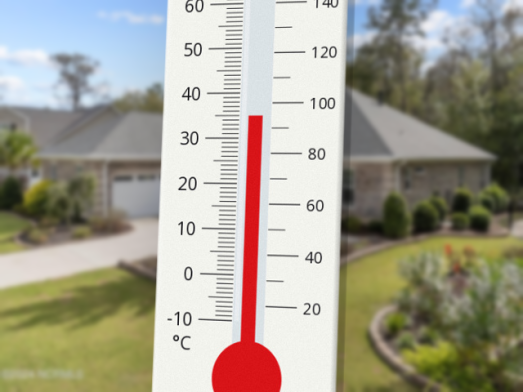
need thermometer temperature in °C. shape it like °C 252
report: °C 35
